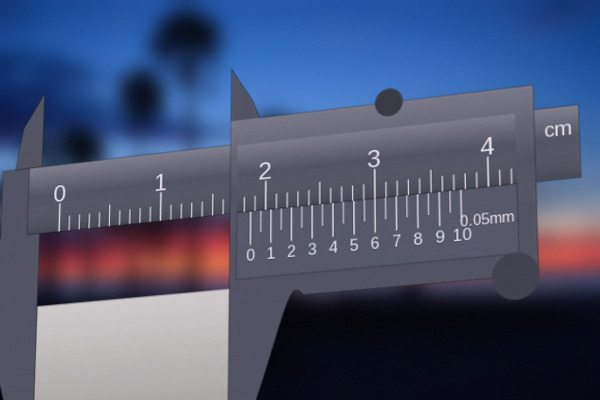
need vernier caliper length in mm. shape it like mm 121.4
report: mm 18.6
